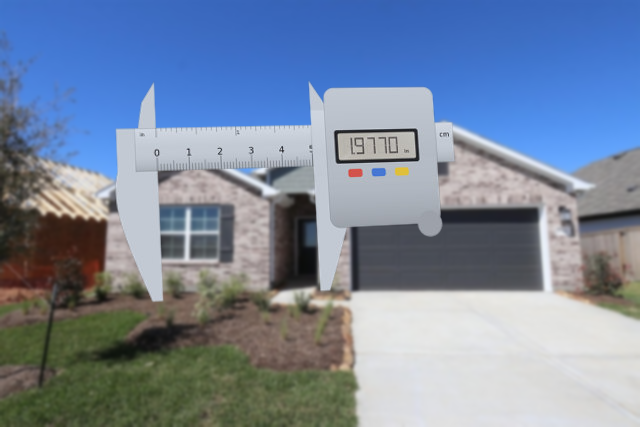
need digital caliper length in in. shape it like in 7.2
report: in 1.9770
